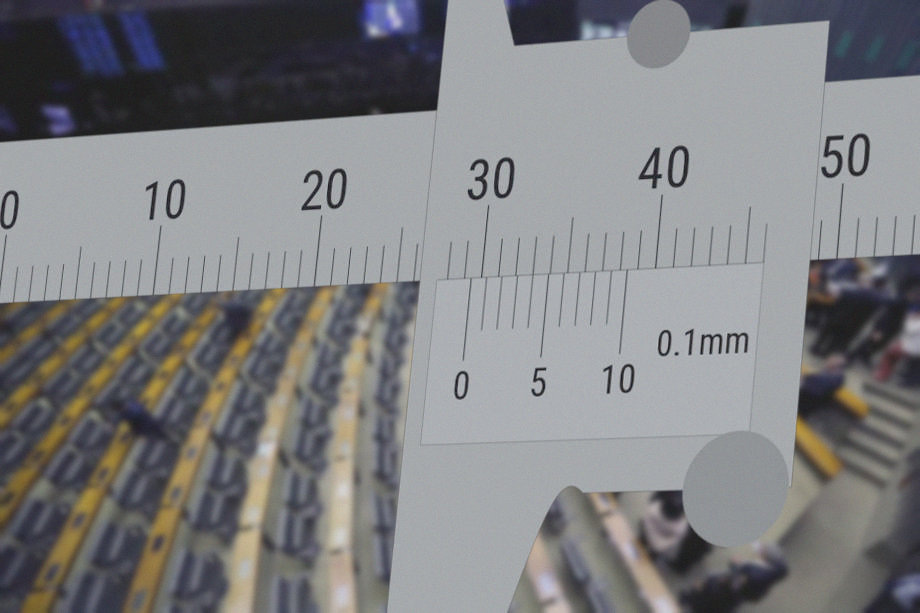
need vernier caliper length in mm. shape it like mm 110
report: mm 29.4
